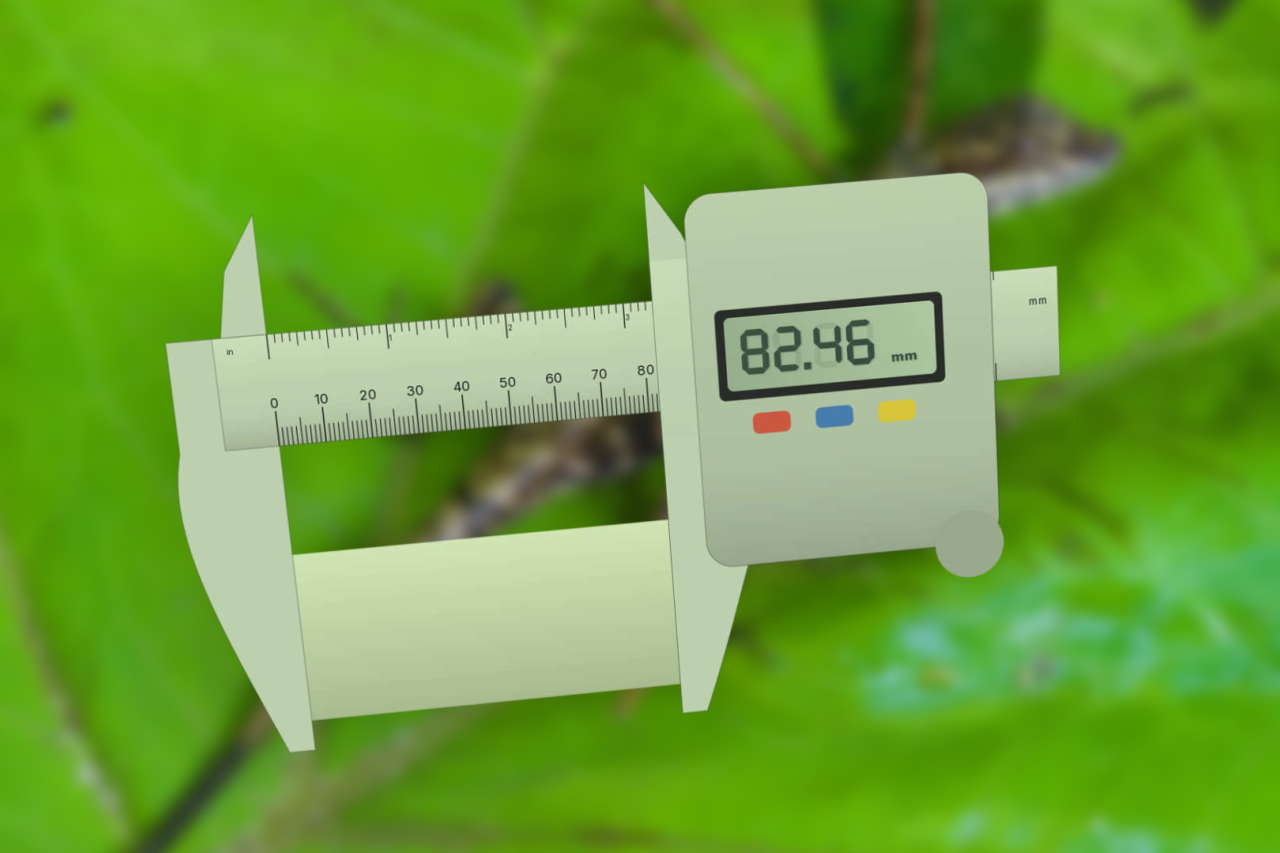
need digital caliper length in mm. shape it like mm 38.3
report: mm 82.46
